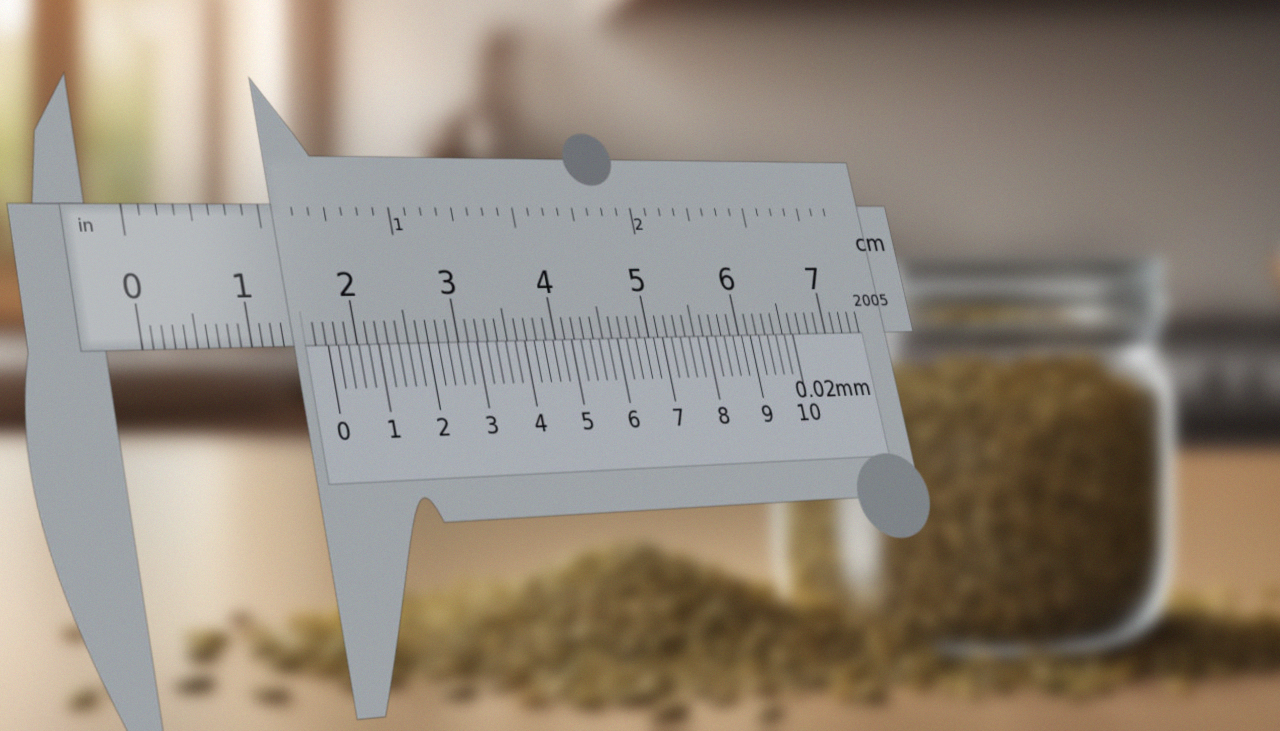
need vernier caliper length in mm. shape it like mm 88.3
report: mm 17.2
